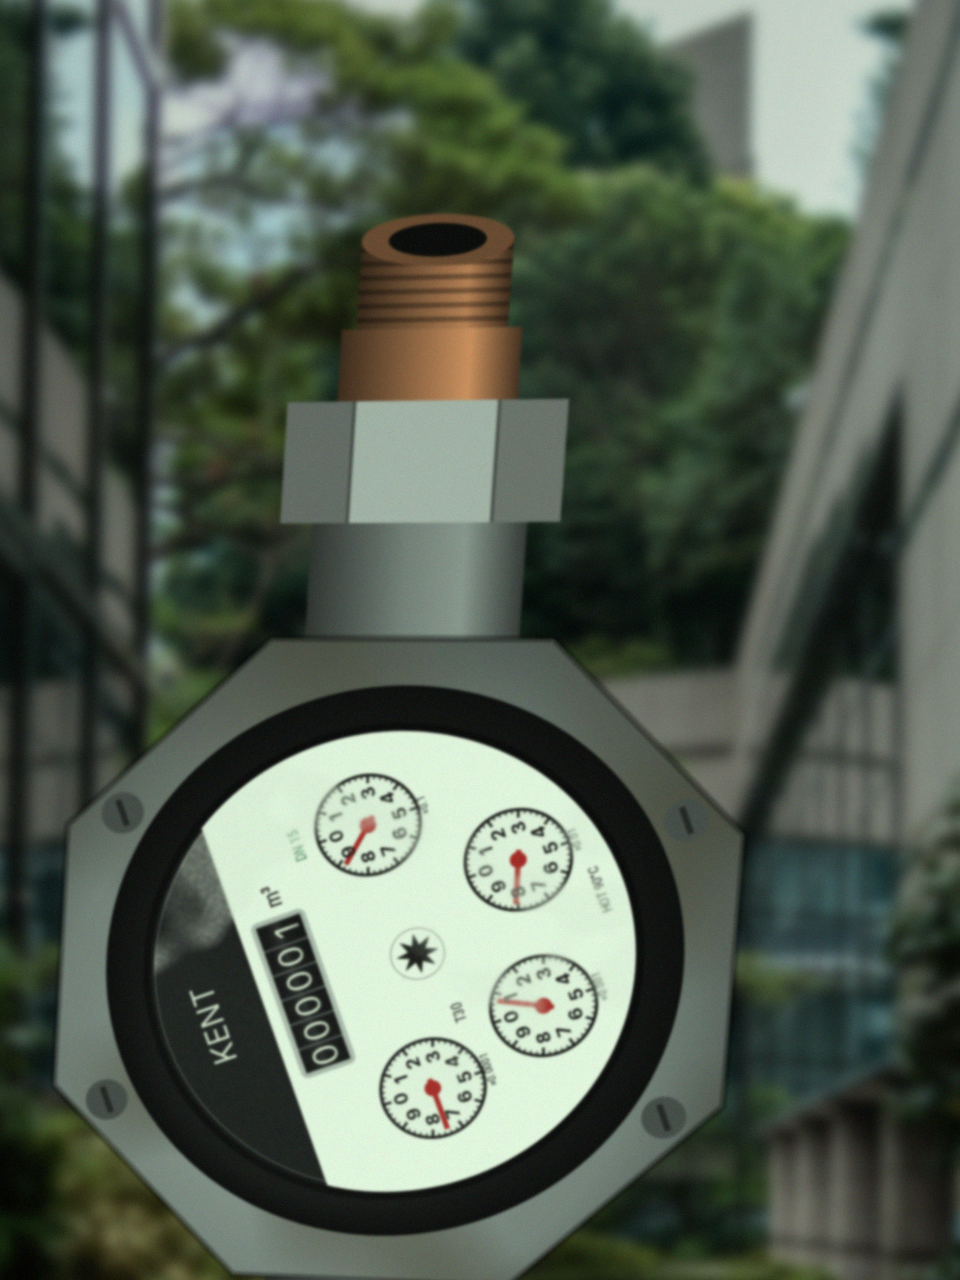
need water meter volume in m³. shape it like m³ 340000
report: m³ 0.8807
